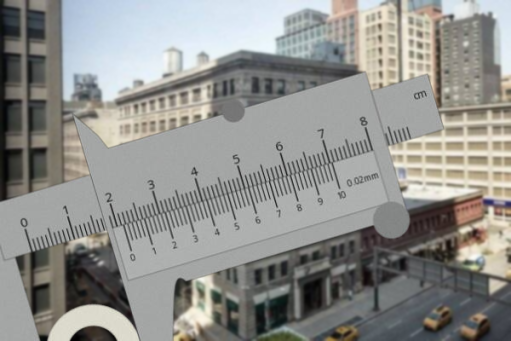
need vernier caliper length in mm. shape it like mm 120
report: mm 21.5
